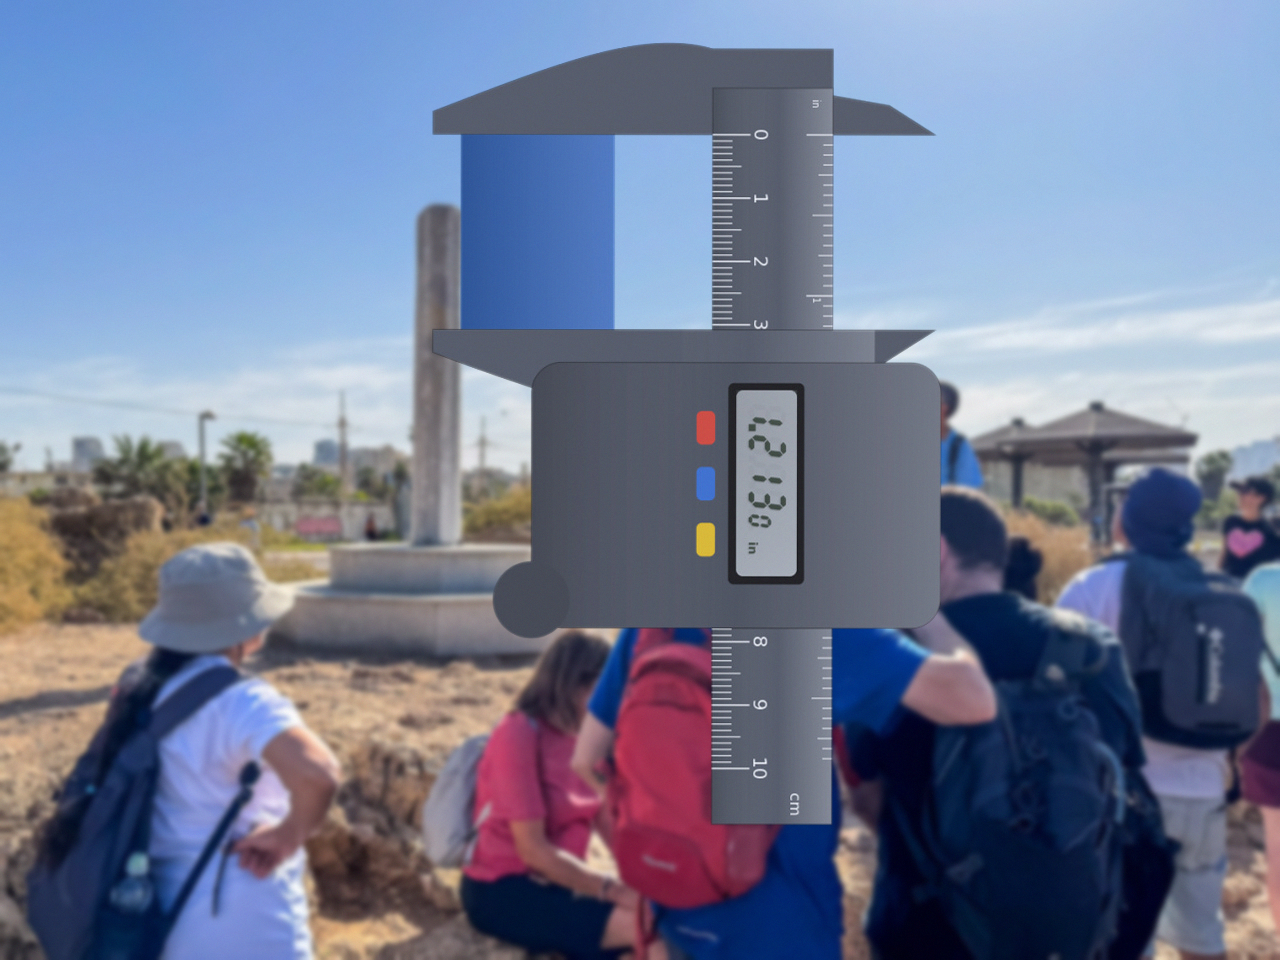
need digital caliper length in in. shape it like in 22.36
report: in 1.2130
